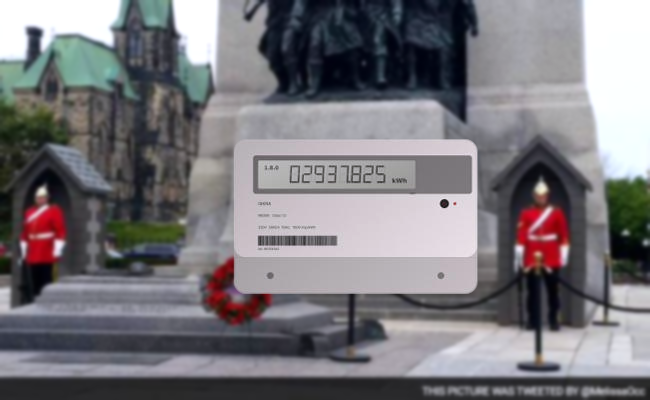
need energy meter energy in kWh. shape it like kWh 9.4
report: kWh 2937.825
